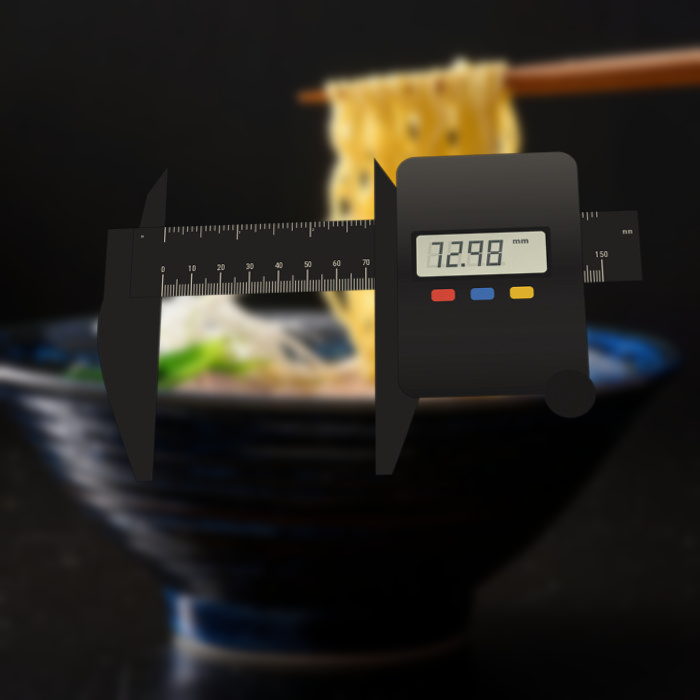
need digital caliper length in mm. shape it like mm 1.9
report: mm 72.98
